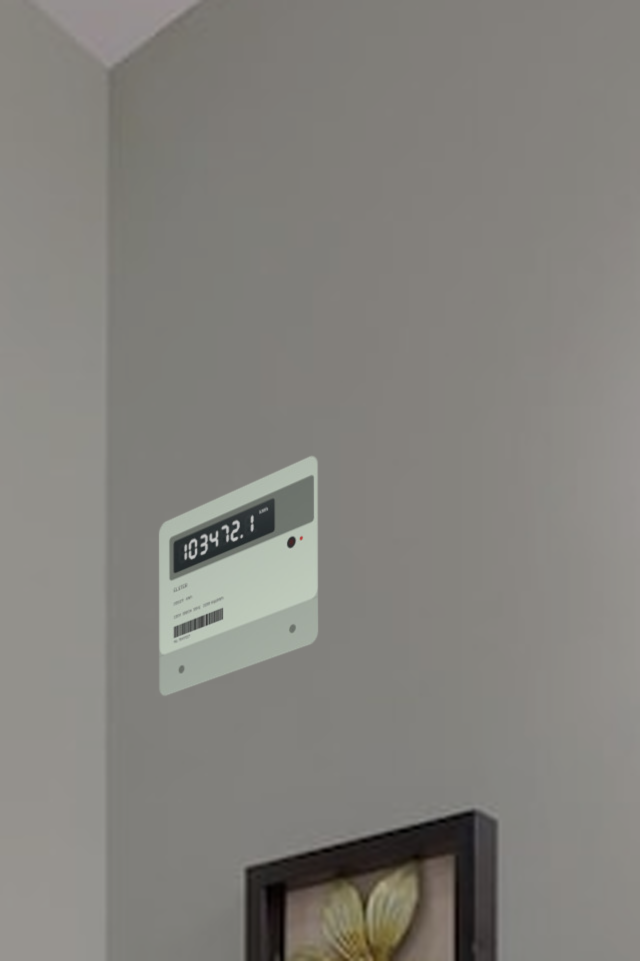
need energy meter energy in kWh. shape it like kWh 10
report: kWh 103472.1
